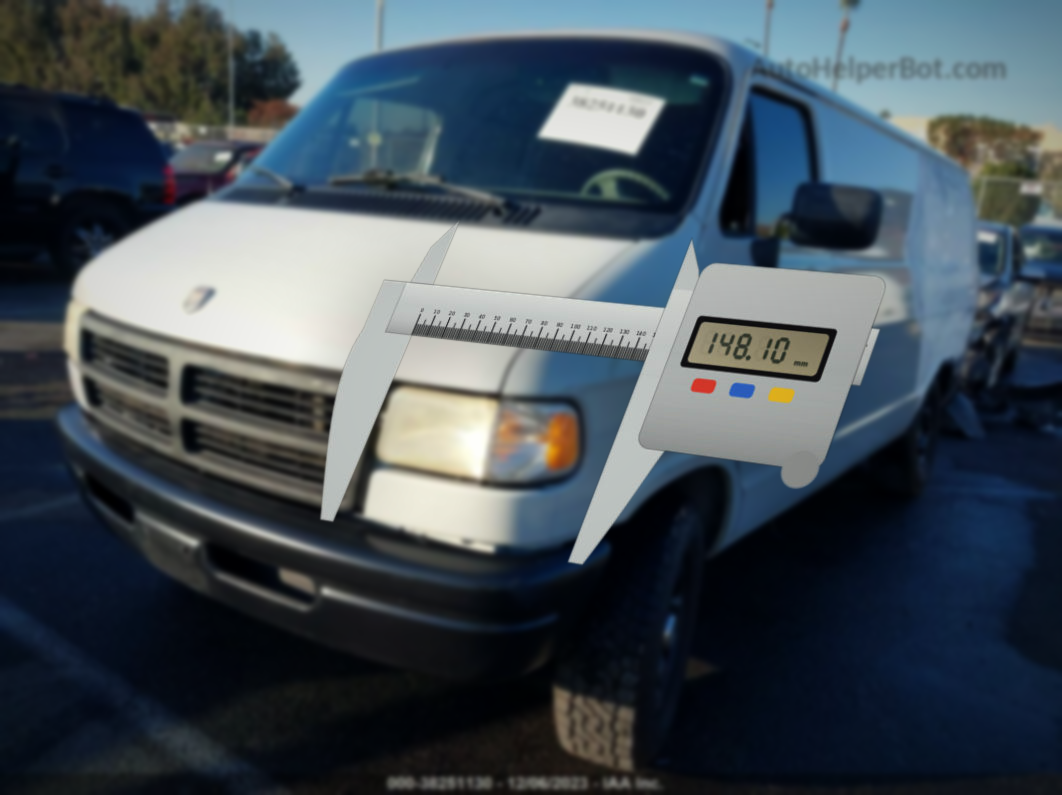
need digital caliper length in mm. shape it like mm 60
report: mm 148.10
